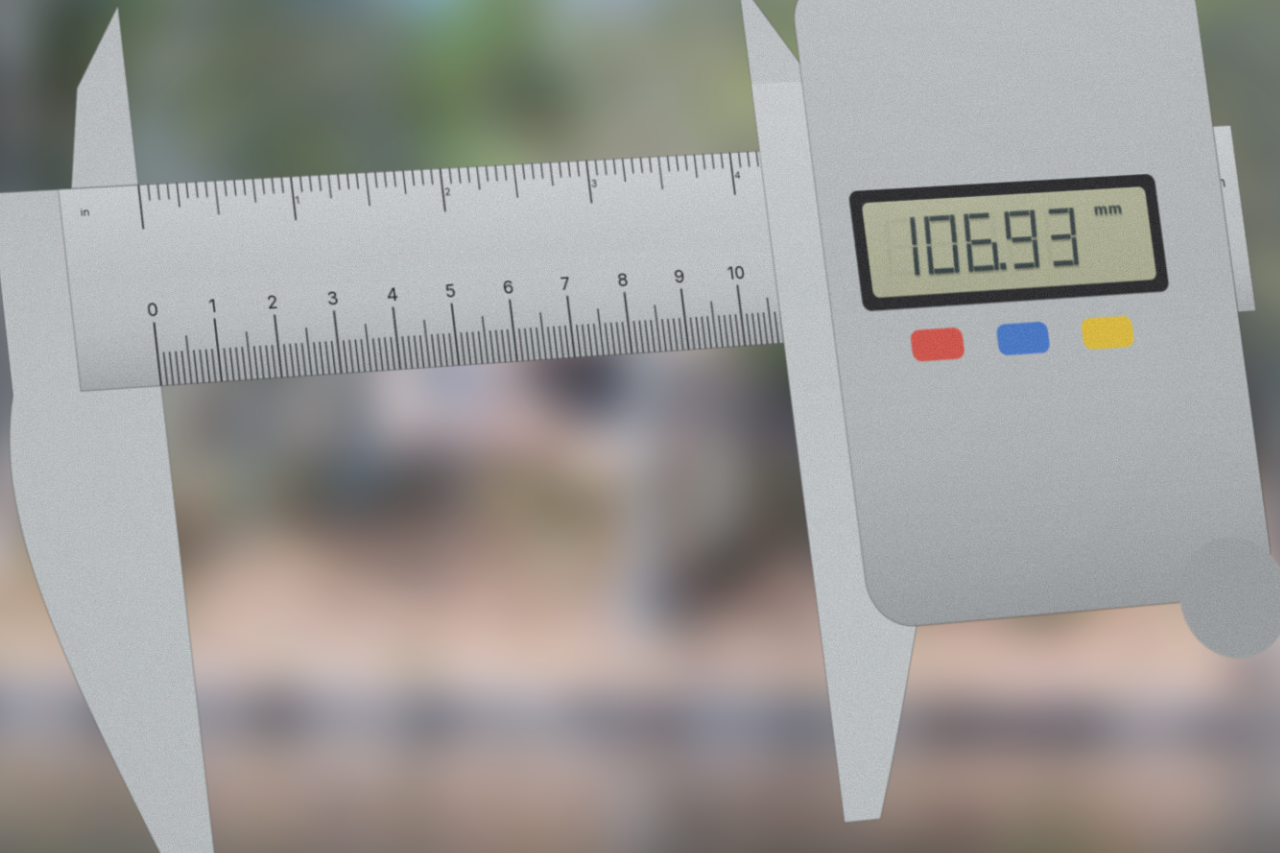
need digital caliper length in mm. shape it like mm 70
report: mm 106.93
